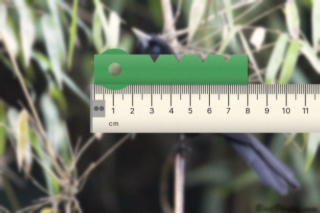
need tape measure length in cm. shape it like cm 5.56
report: cm 8
